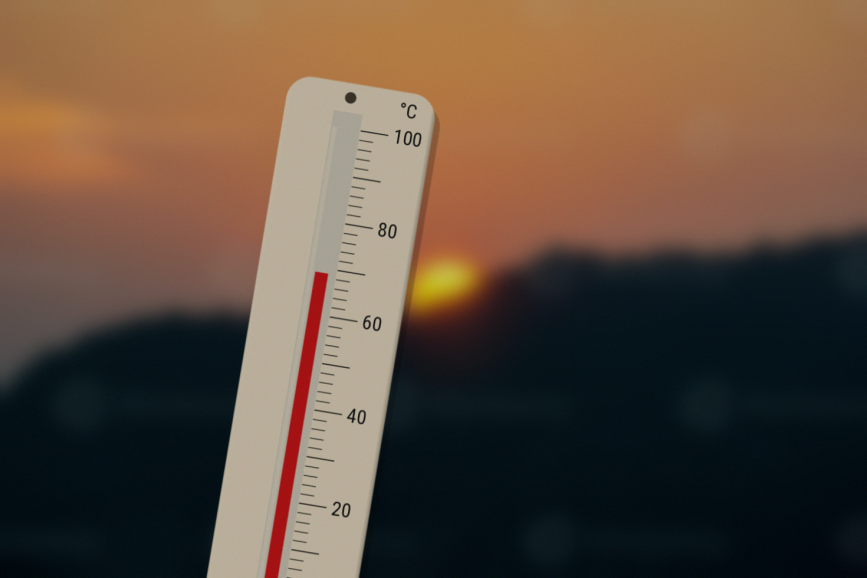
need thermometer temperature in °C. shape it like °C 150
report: °C 69
